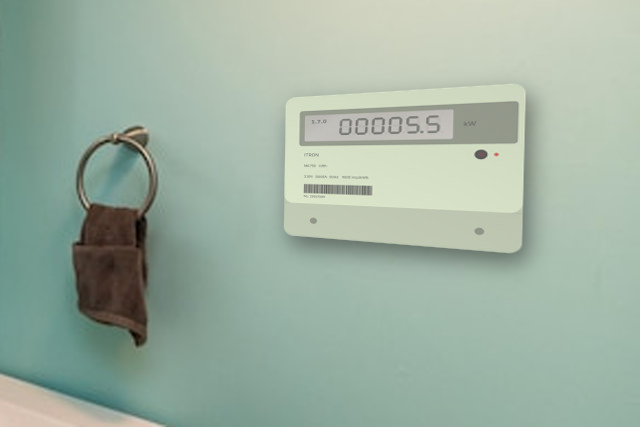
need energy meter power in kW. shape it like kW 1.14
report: kW 5.5
